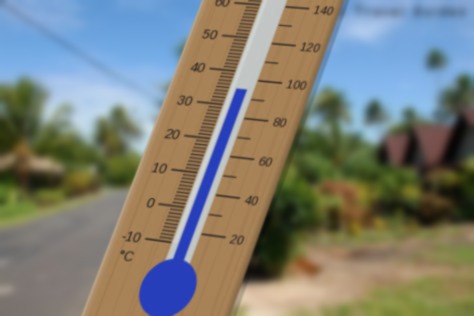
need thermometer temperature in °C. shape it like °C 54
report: °C 35
